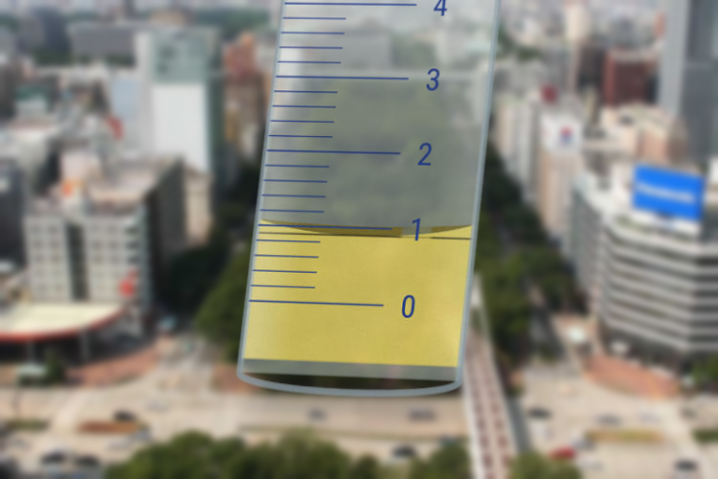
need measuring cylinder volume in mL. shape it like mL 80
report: mL 0.9
